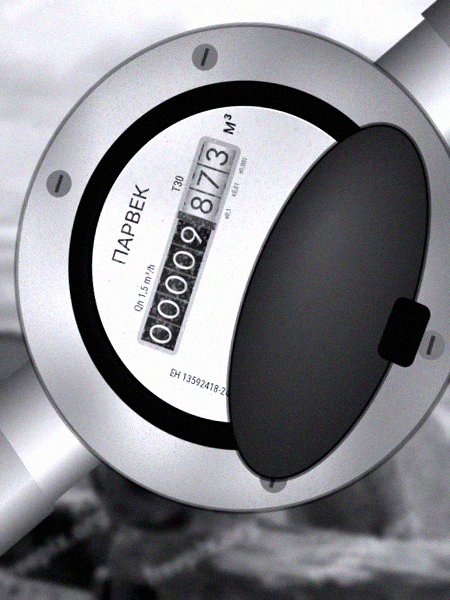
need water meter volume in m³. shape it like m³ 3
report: m³ 9.873
